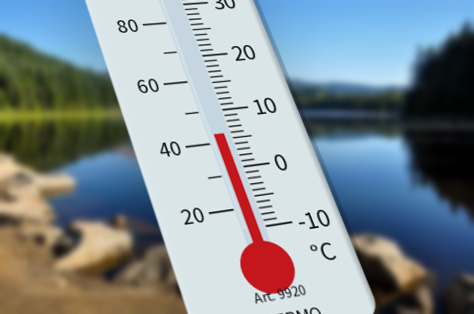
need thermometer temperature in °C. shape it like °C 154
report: °C 6
